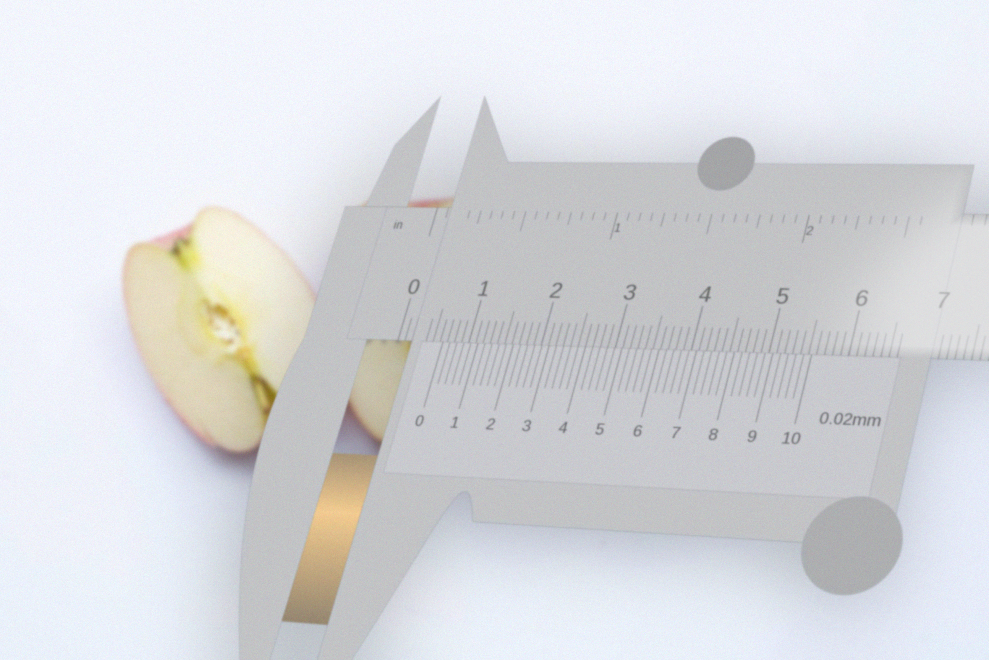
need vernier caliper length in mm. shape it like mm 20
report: mm 6.4
